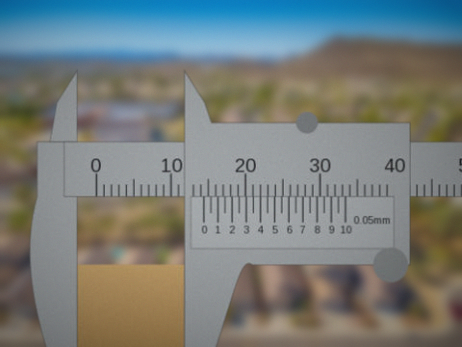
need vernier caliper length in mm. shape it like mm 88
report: mm 14.4
